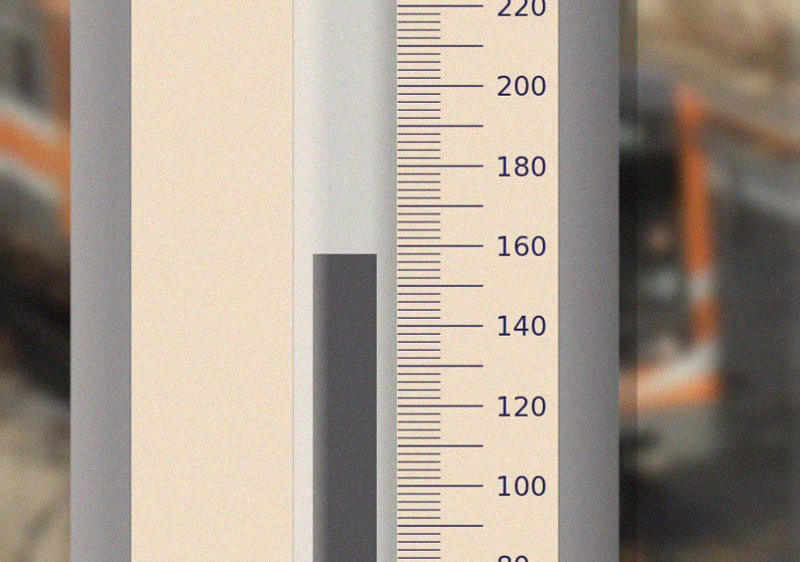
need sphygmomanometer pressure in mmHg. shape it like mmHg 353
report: mmHg 158
